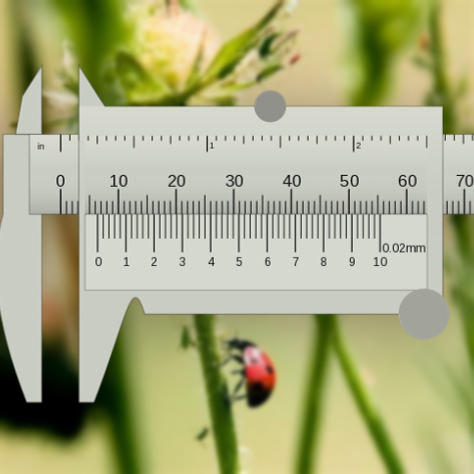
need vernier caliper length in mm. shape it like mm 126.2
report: mm 6.4
